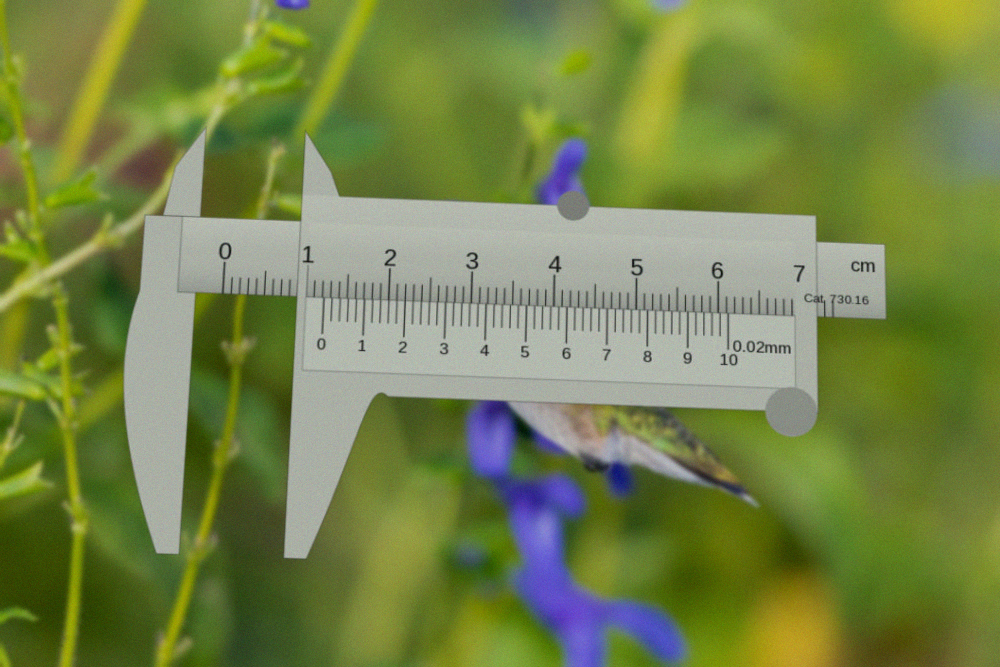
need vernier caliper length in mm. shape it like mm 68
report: mm 12.2
